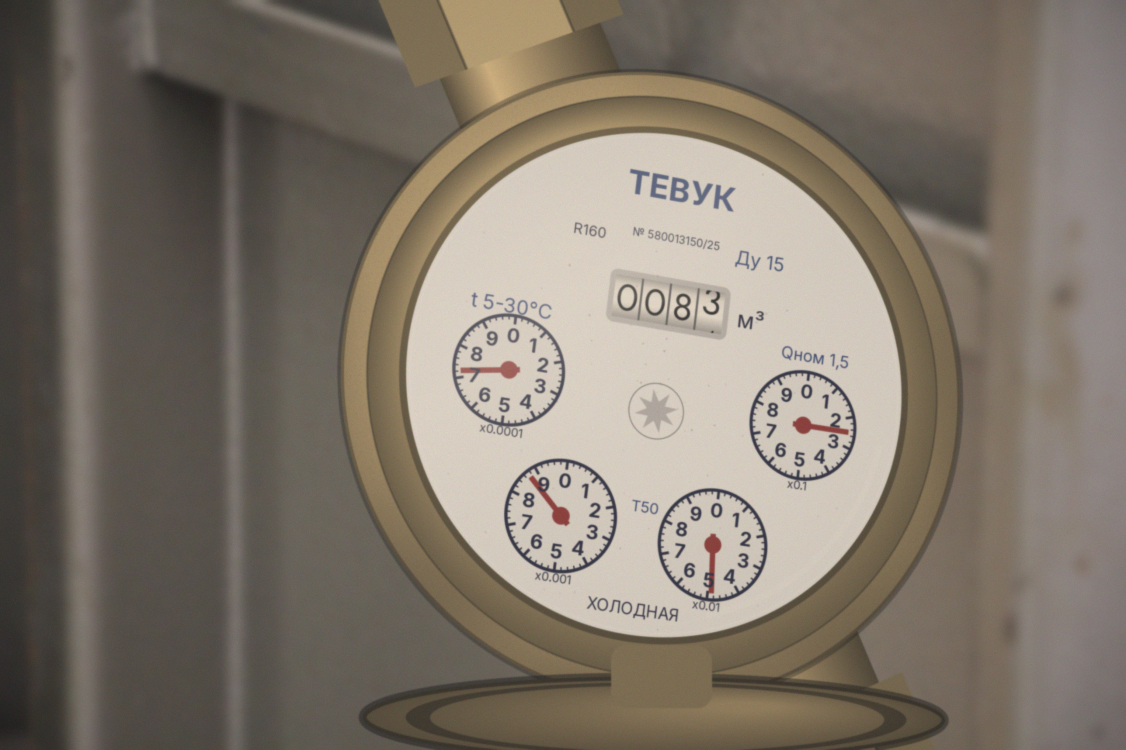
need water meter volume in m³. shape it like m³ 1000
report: m³ 83.2487
